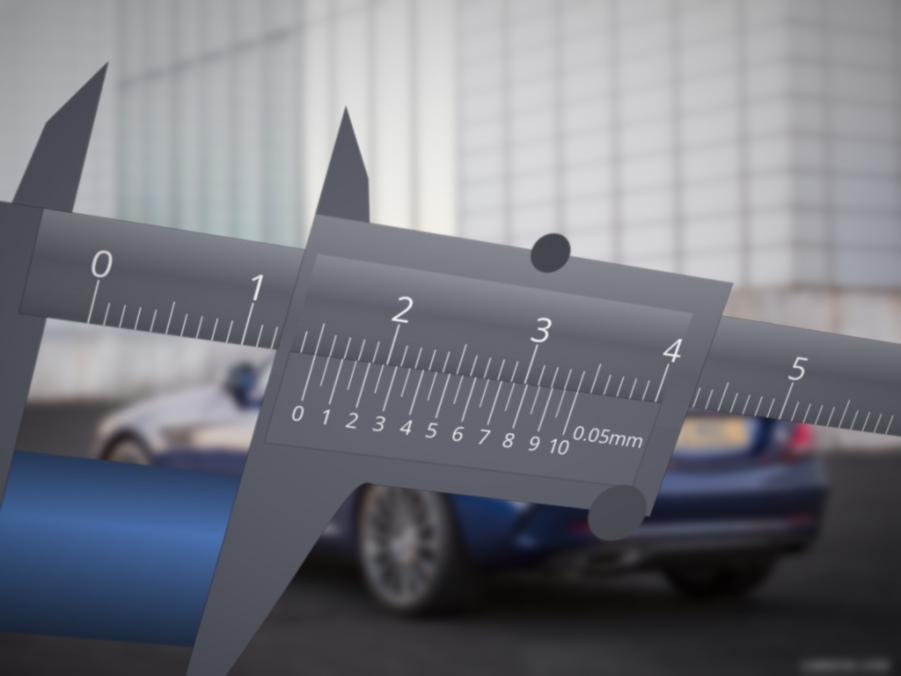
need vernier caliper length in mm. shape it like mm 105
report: mm 15.0
